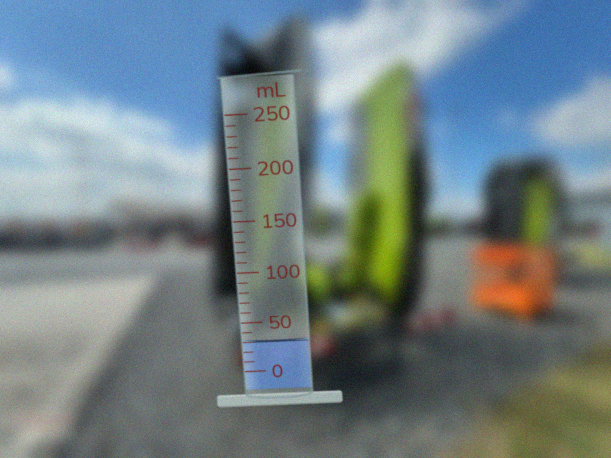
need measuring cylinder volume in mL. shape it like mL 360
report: mL 30
